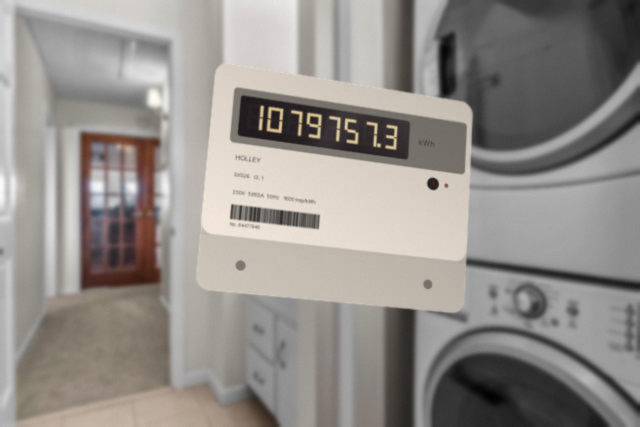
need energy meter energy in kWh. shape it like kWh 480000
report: kWh 1079757.3
